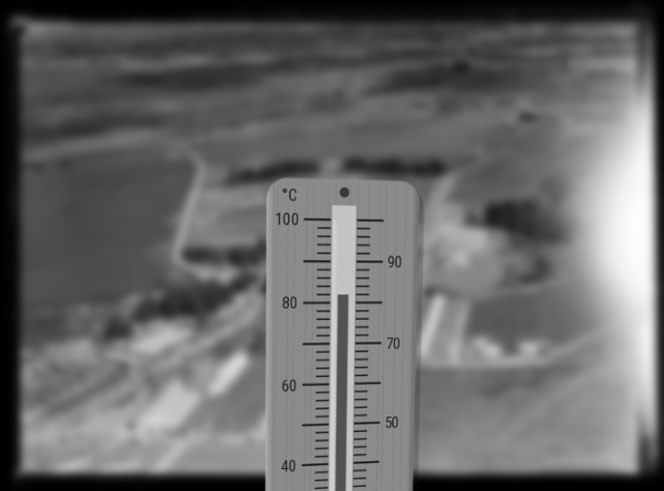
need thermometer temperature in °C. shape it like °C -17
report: °C 82
